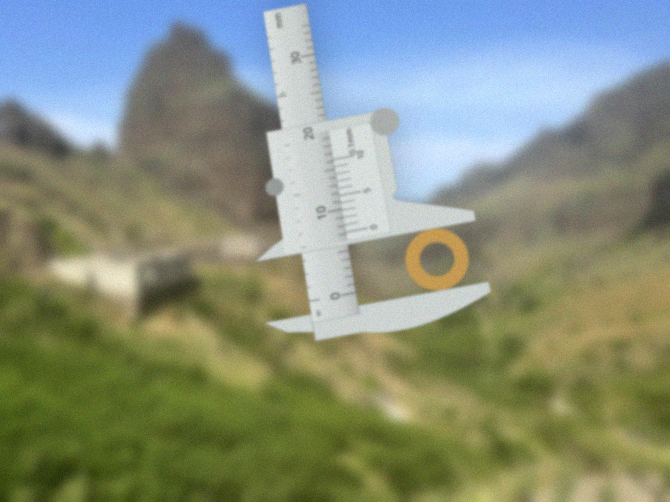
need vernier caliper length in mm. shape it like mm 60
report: mm 7.2
